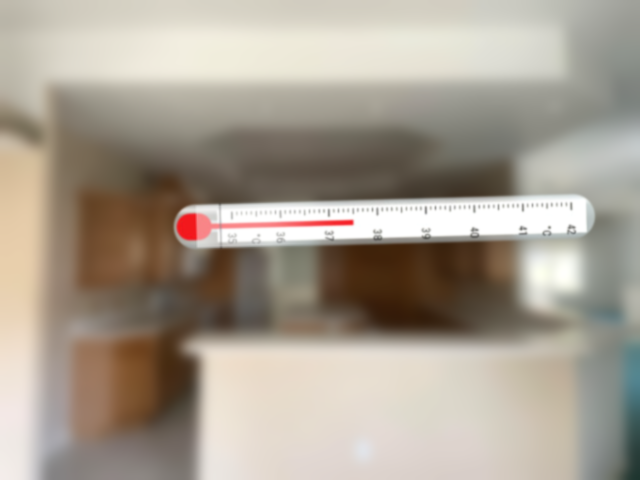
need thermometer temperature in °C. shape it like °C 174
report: °C 37.5
